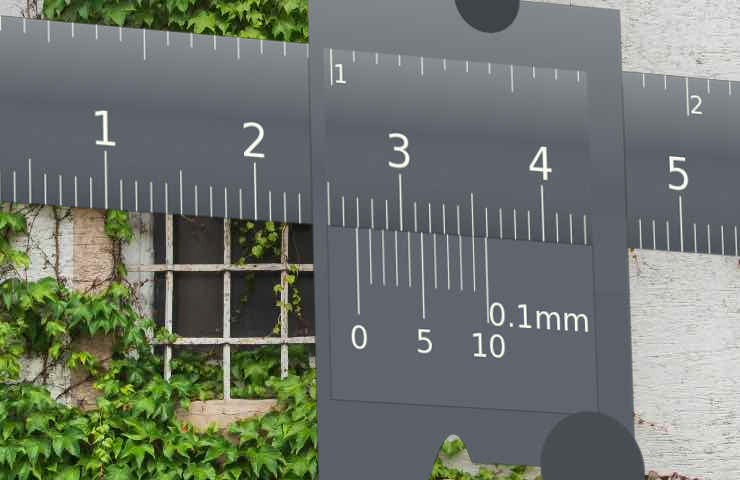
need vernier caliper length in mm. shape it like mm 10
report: mm 26.9
